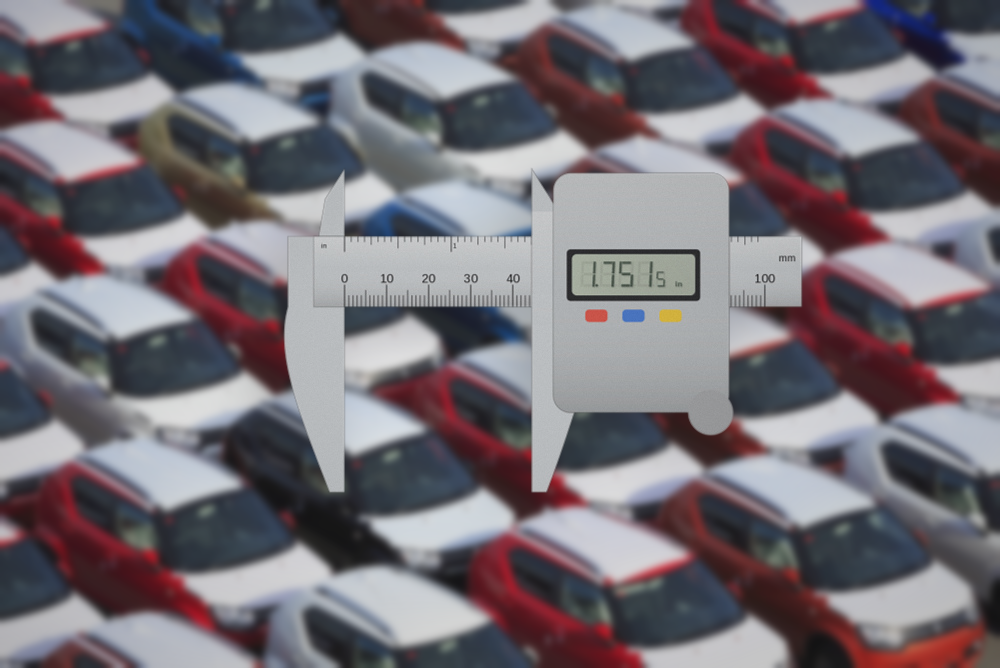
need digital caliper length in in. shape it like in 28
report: in 1.7515
